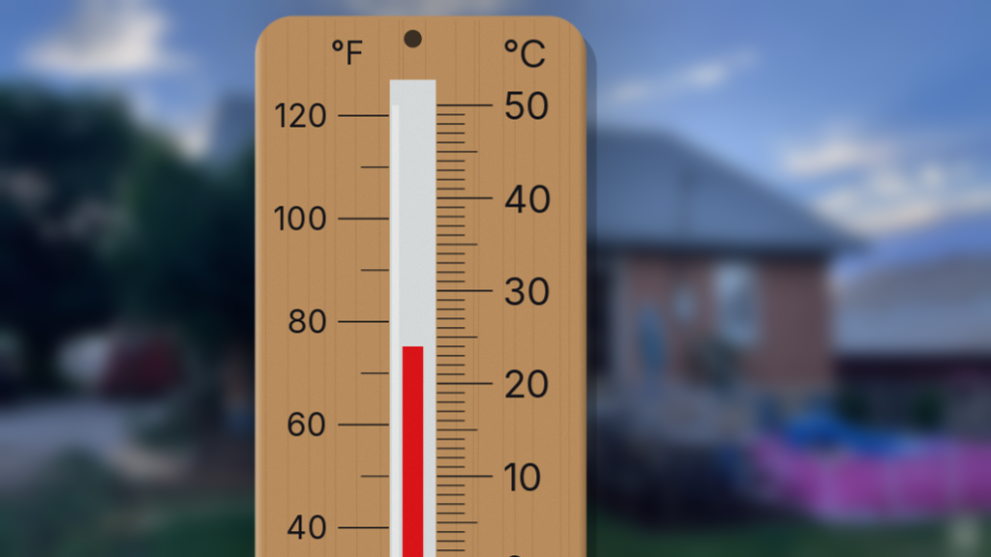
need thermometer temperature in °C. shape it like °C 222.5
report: °C 24
